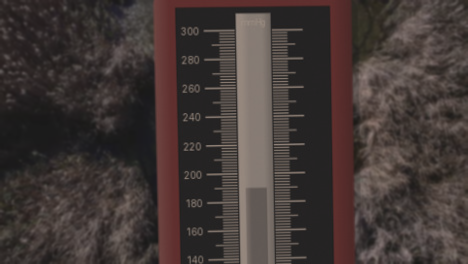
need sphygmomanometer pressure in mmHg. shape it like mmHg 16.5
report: mmHg 190
